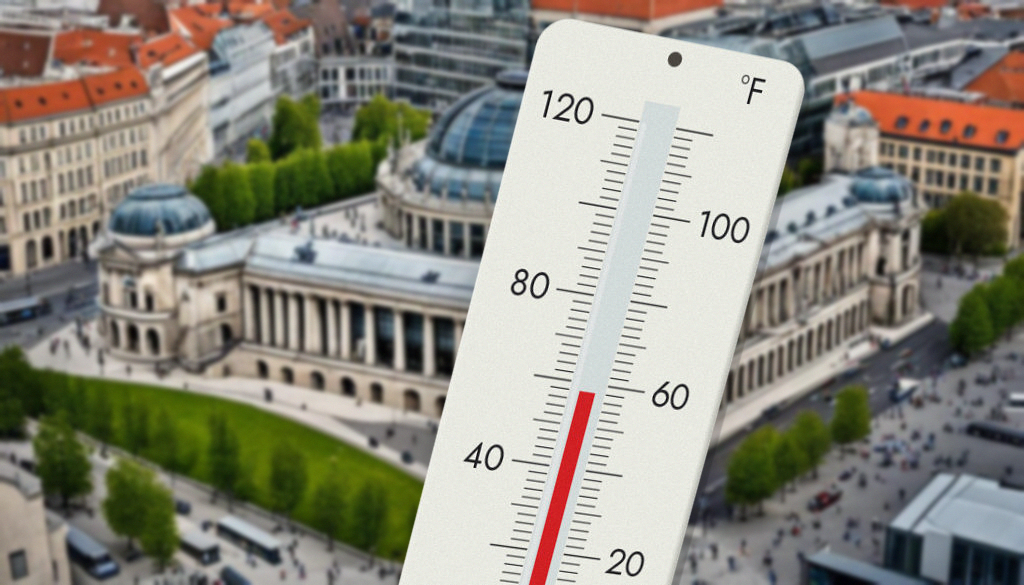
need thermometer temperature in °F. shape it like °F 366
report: °F 58
